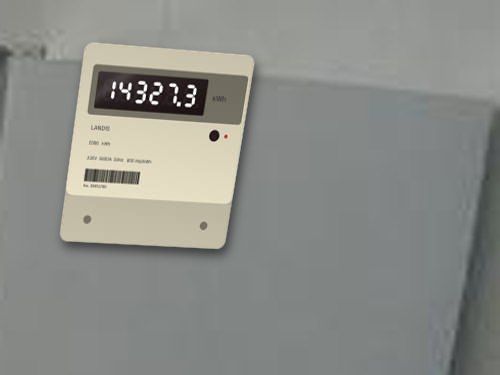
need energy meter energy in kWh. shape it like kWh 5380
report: kWh 14327.3
